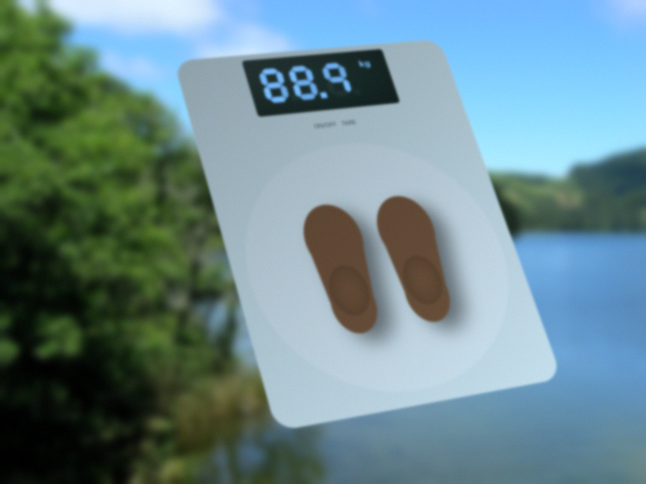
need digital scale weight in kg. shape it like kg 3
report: kg 88.9
